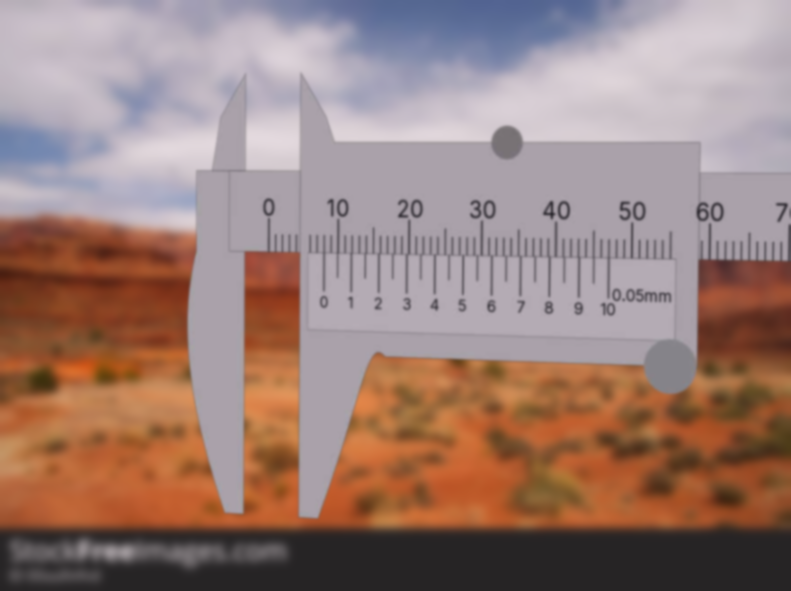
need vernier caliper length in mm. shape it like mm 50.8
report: mm 8.0
